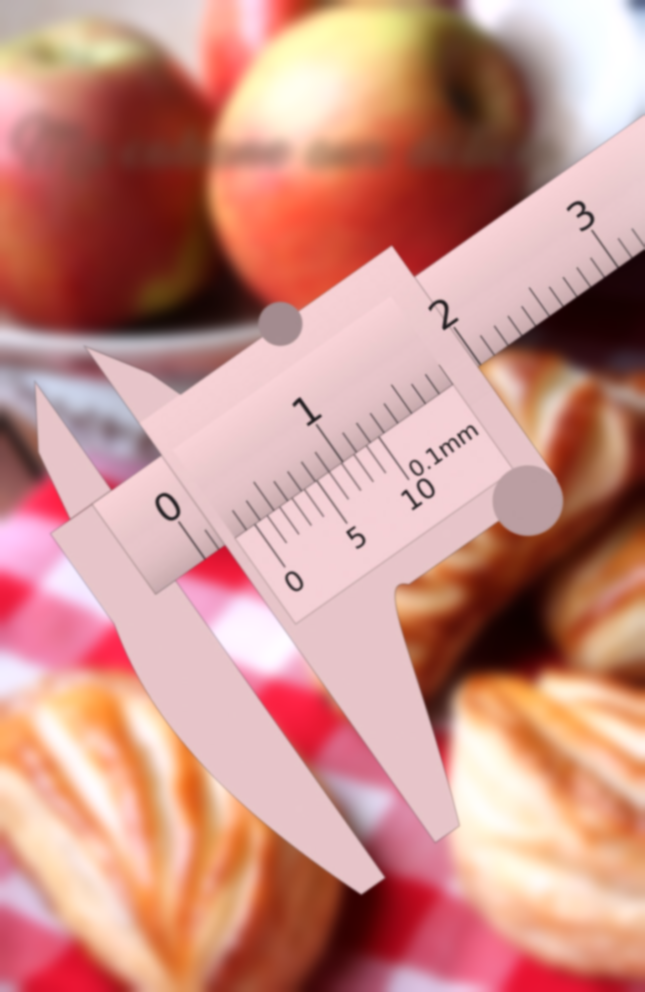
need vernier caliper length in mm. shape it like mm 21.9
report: mm 3.6
